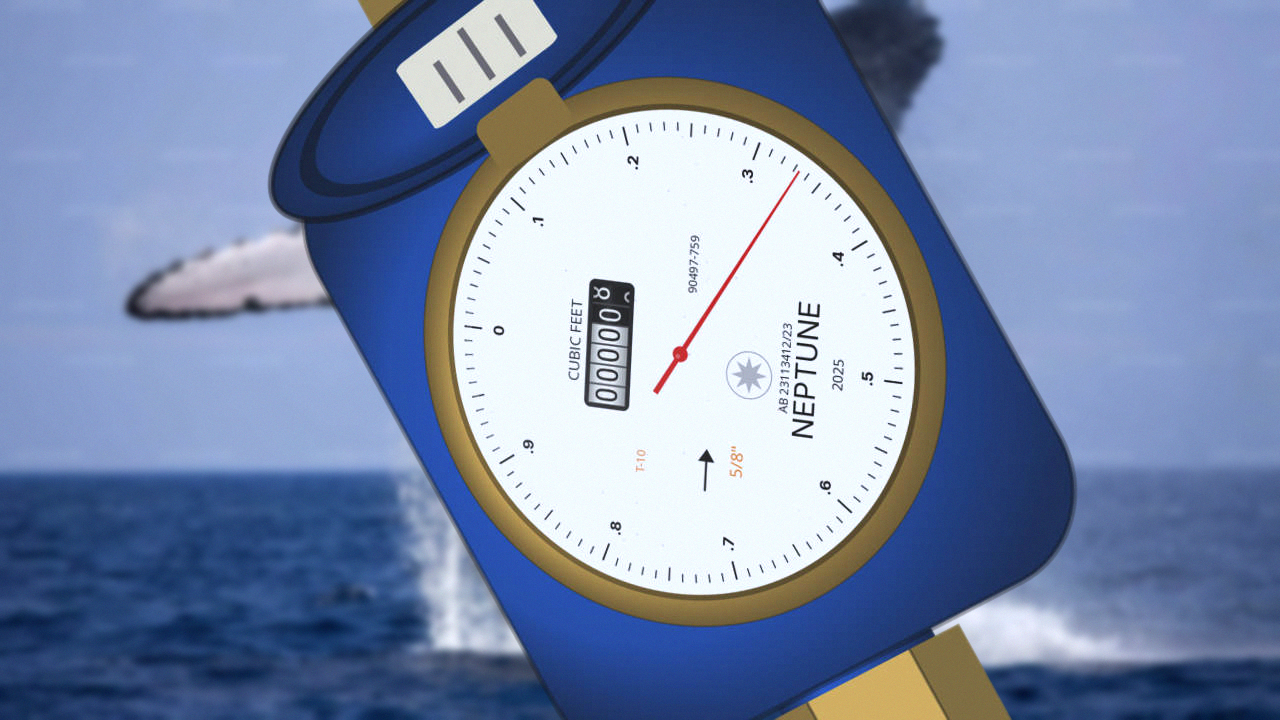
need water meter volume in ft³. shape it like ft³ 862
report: ft³ 8.33
